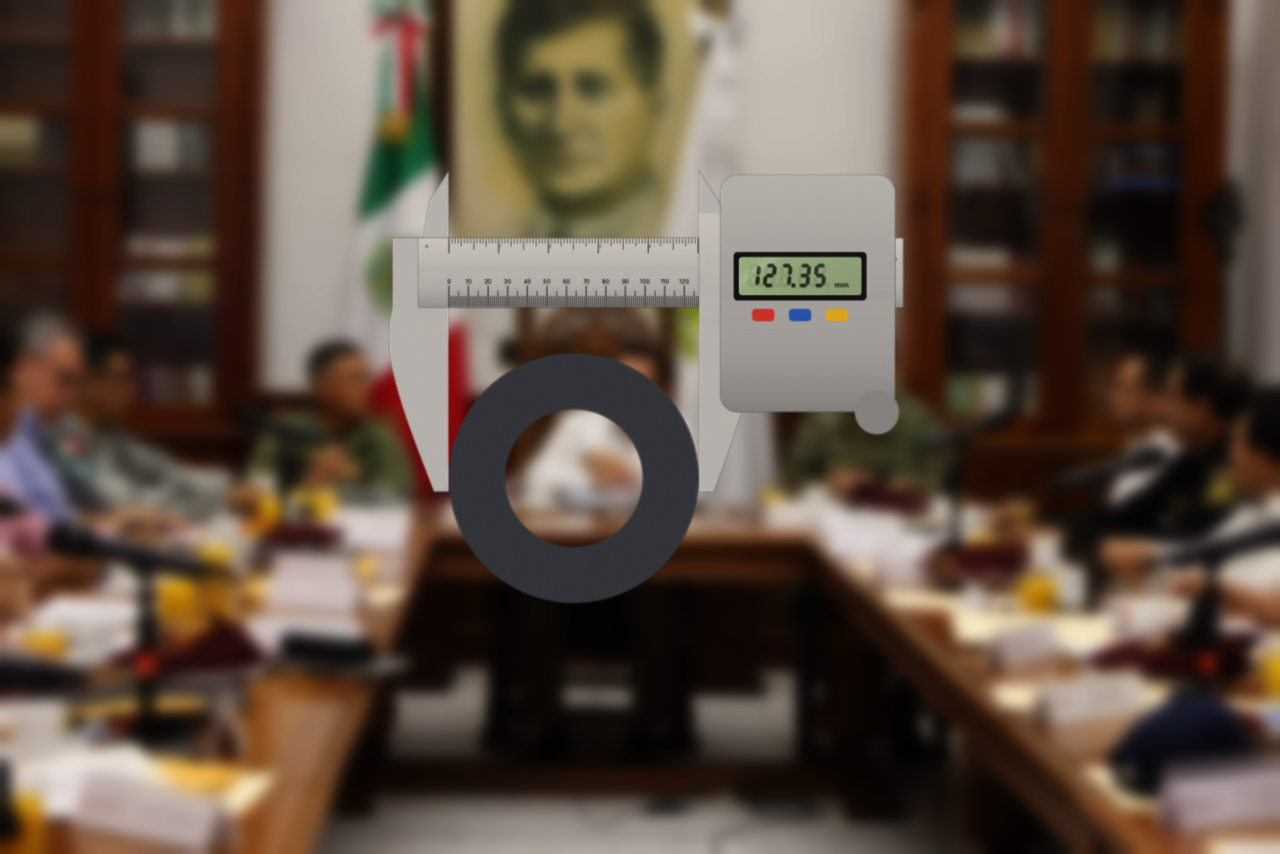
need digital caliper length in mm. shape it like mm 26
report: mm 127.35
